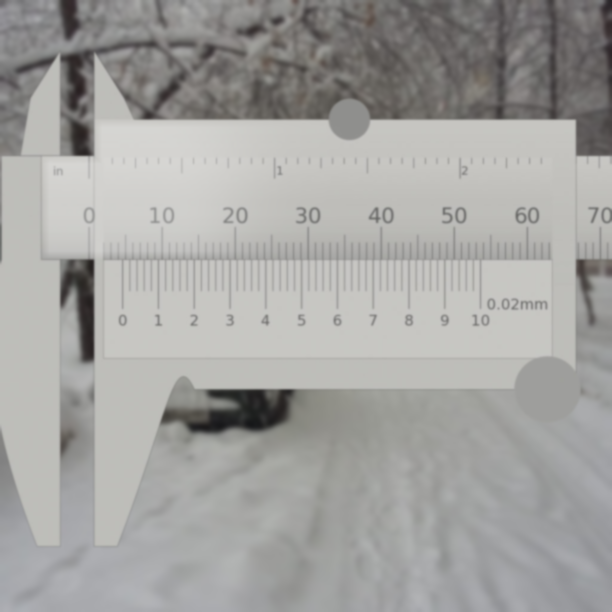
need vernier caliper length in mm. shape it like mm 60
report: mm 4.6
